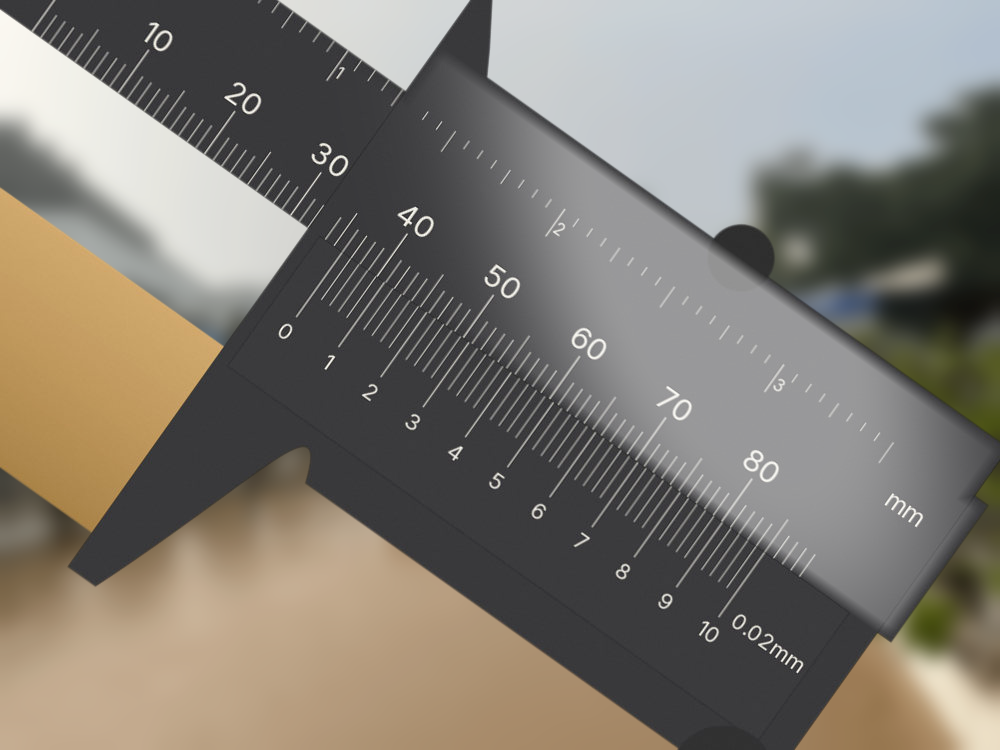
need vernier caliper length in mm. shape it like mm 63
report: mm 36.0
